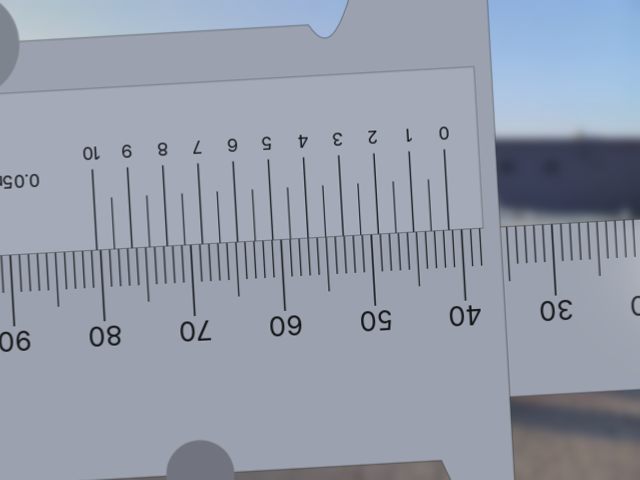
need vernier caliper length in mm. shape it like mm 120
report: mm 41.4
